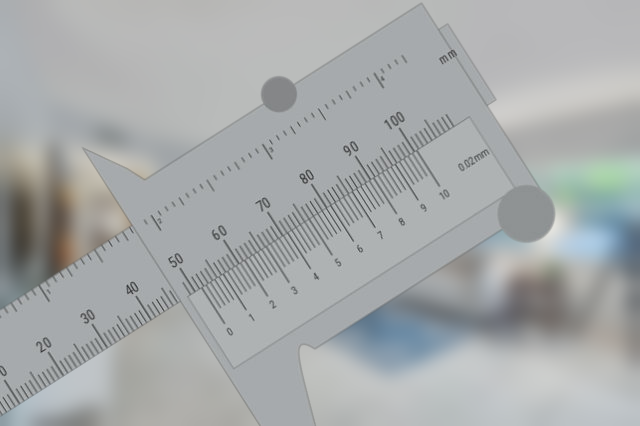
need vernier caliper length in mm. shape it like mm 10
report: mm 51.5
